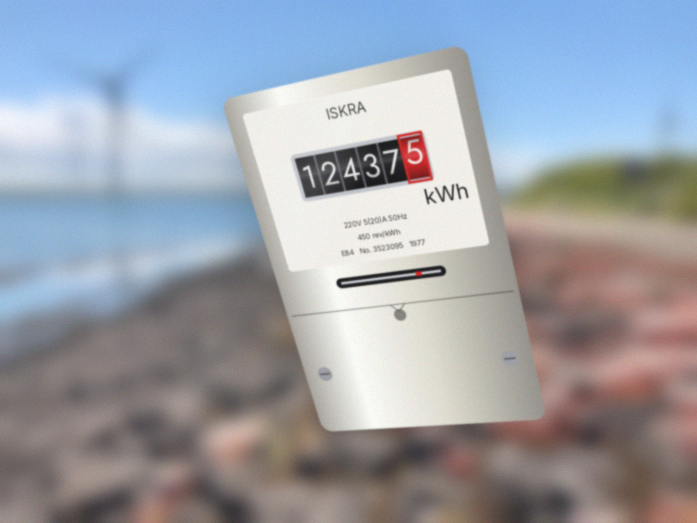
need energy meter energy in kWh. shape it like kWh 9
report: kWh 12437.5
